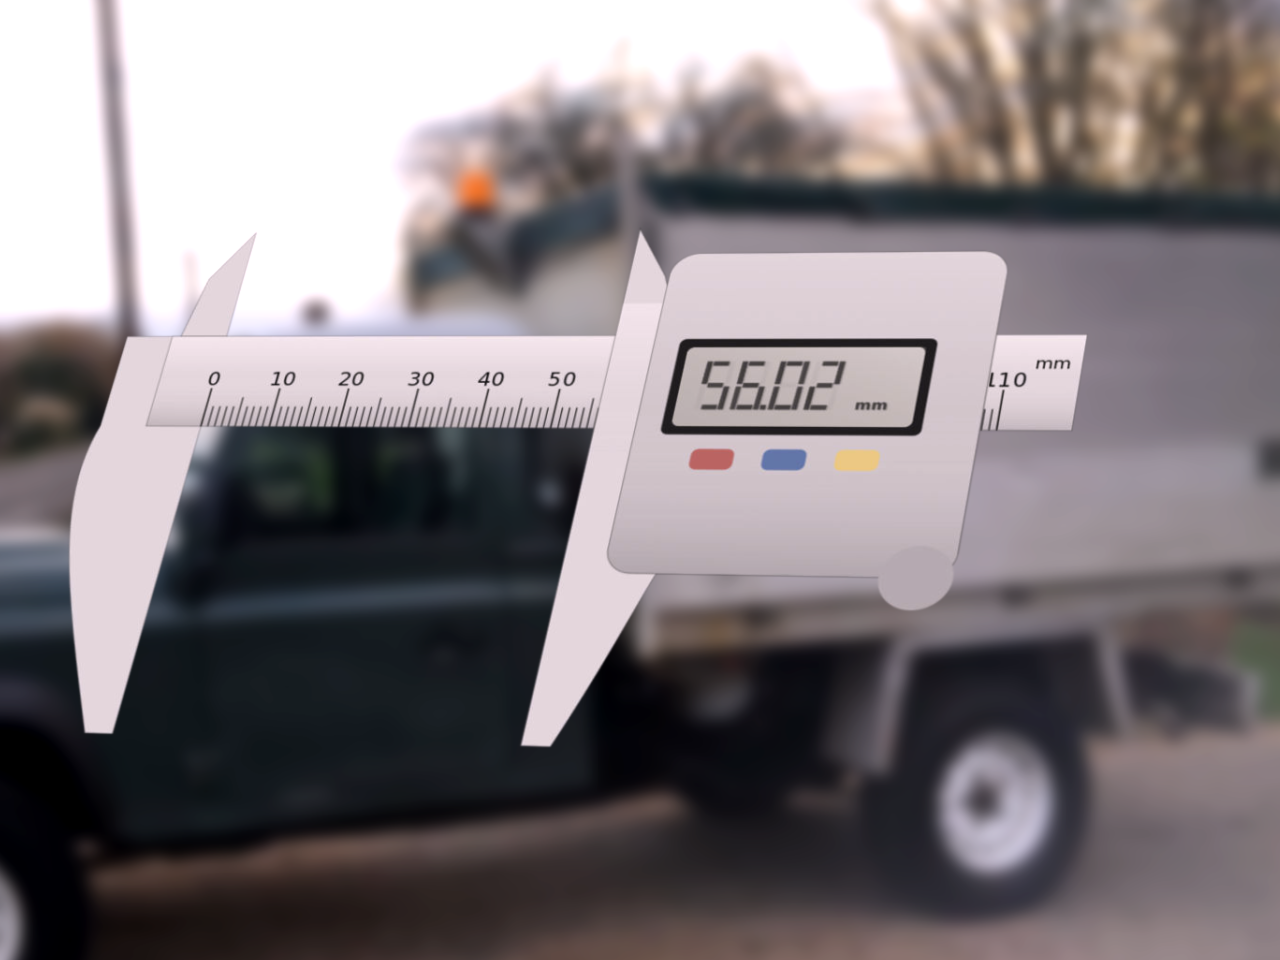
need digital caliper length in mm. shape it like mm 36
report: mm 56.02
